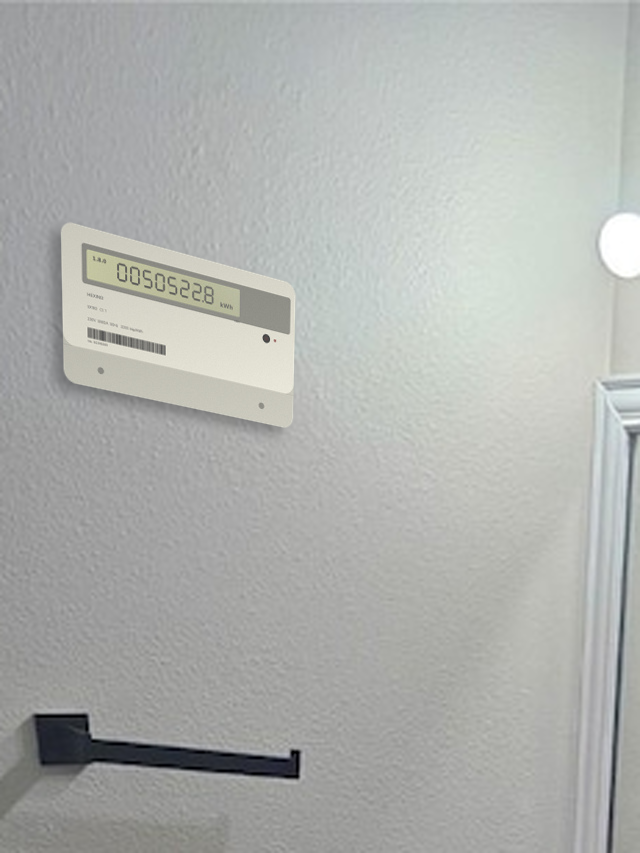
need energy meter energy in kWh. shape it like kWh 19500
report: kWh 50522.8
